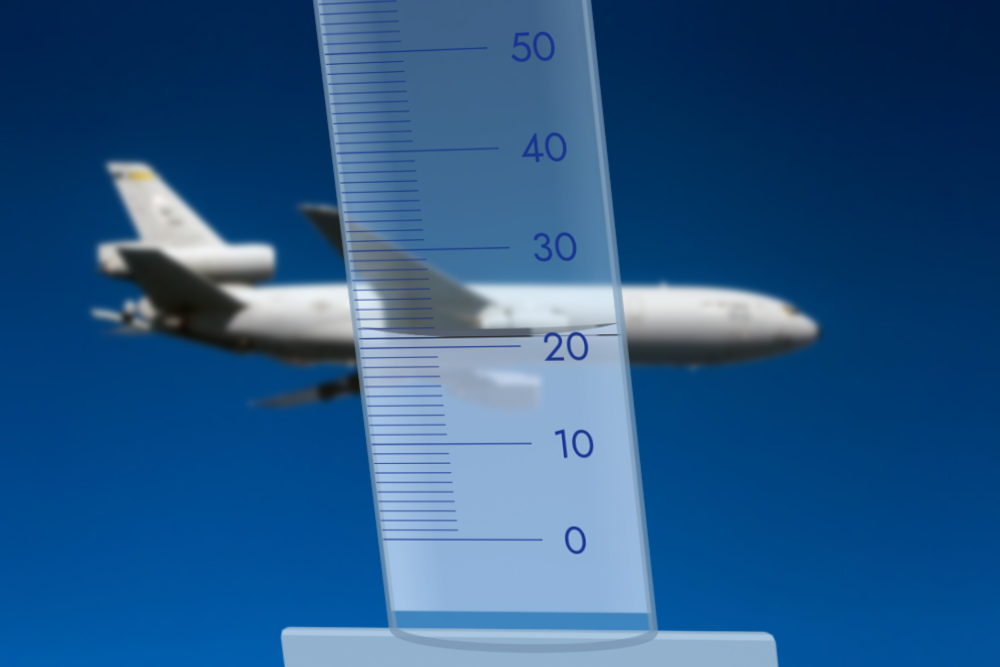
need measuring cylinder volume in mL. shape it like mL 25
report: mL 21
